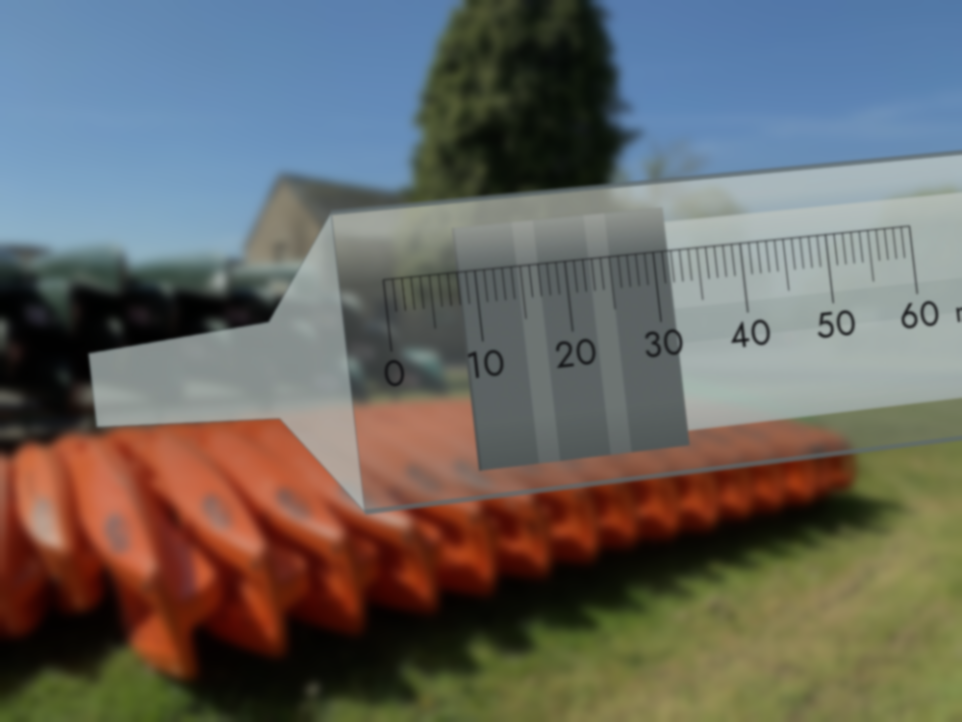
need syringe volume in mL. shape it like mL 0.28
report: mL 8
